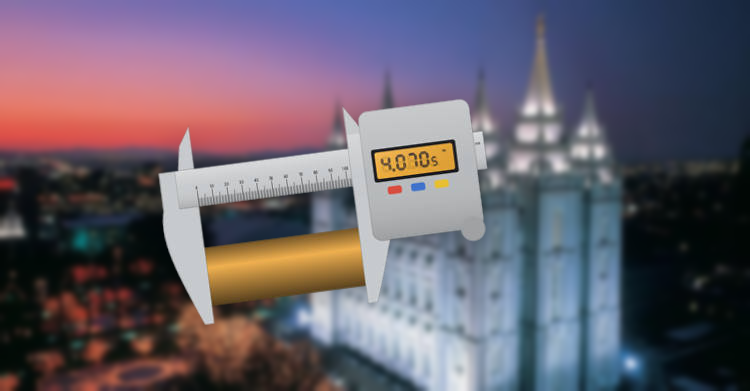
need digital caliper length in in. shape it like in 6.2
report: in 4.0705
